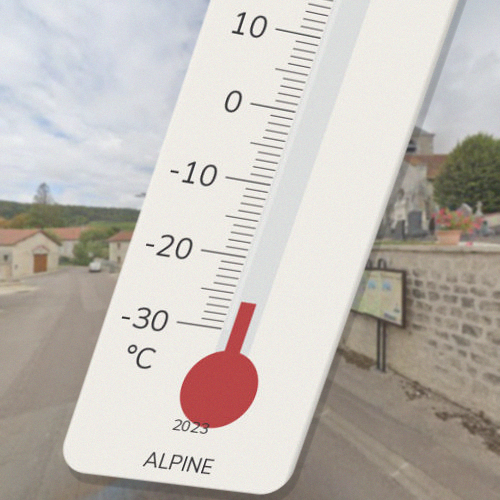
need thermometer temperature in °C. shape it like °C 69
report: °C -26
